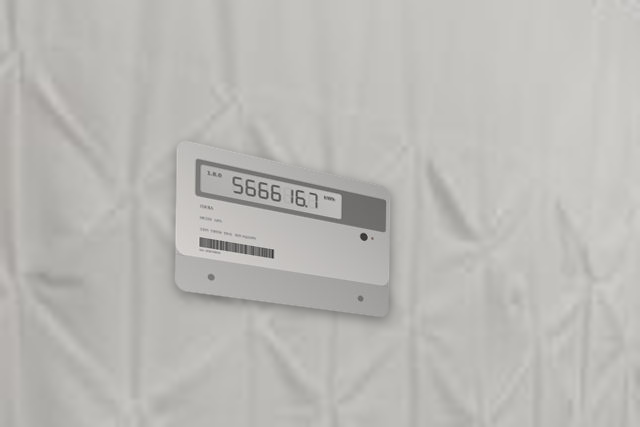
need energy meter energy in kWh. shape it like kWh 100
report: kWh 566616.7
